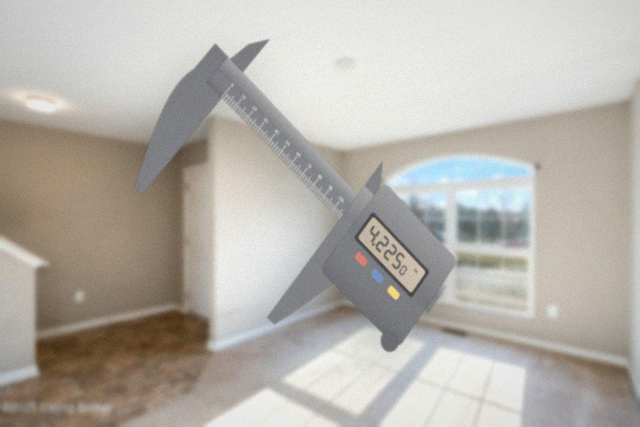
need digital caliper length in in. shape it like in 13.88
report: in 4.2250
